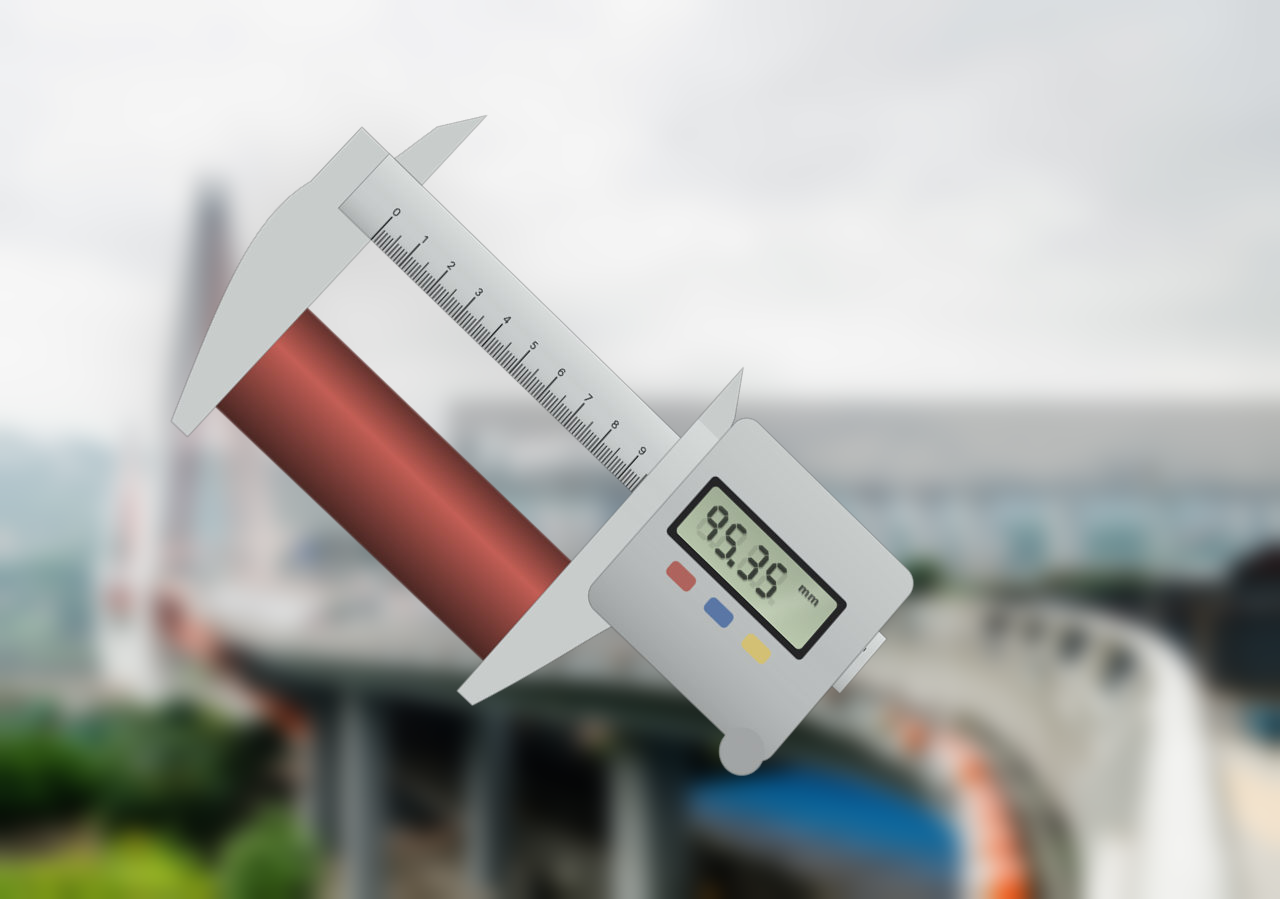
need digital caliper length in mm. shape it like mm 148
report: mm 95.35
